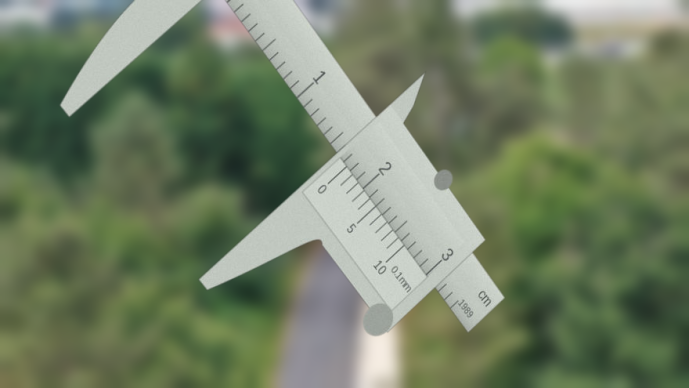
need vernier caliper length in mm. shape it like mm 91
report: mm 17.5
